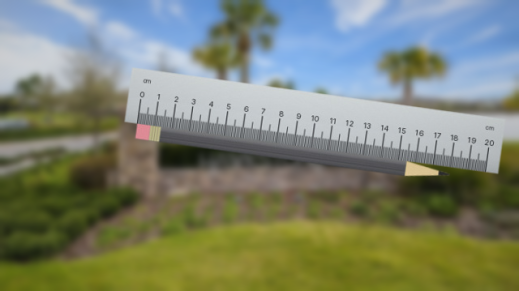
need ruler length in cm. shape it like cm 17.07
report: cm 18
